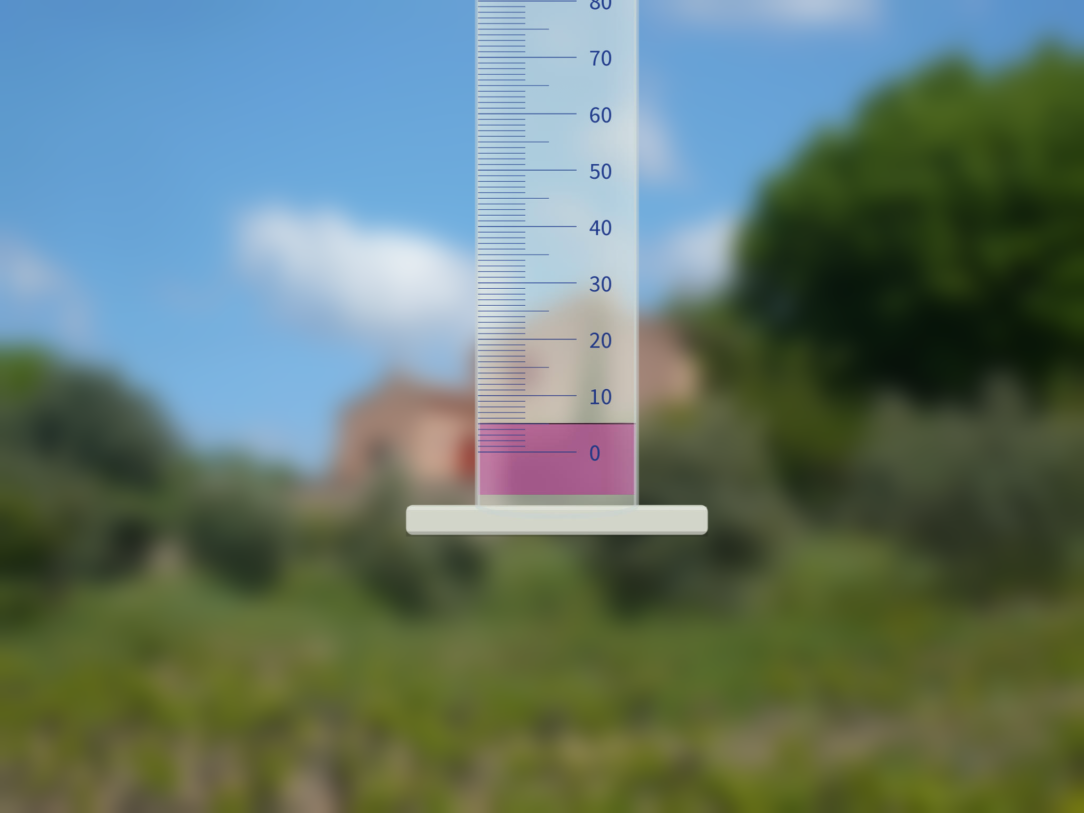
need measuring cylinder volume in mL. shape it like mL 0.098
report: mL 5
